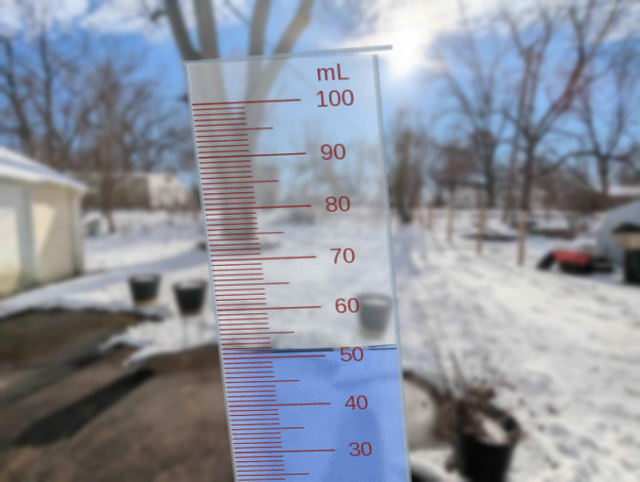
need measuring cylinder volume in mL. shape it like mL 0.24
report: mL 51
